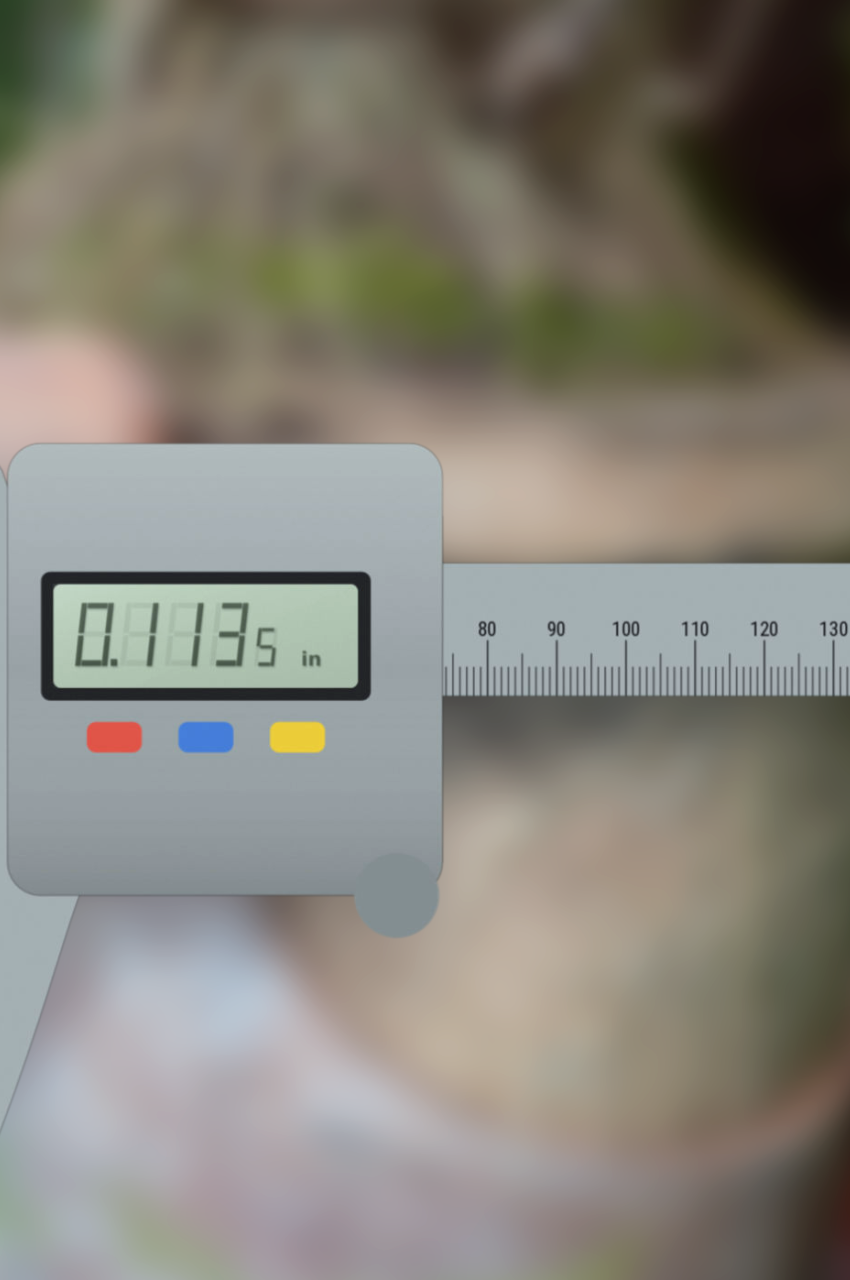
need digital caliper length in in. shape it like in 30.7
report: in 0.1135
